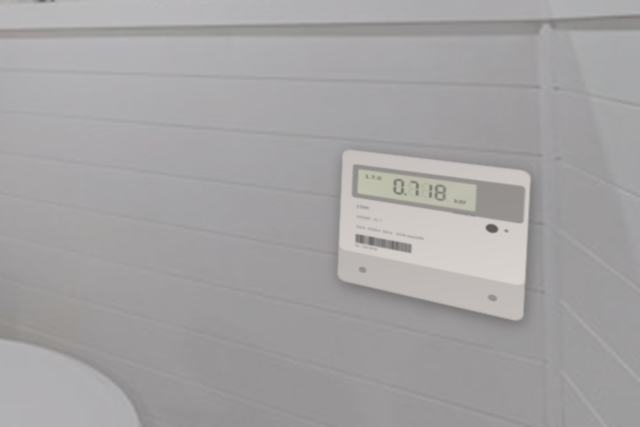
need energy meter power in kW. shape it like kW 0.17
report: kW 0.718
